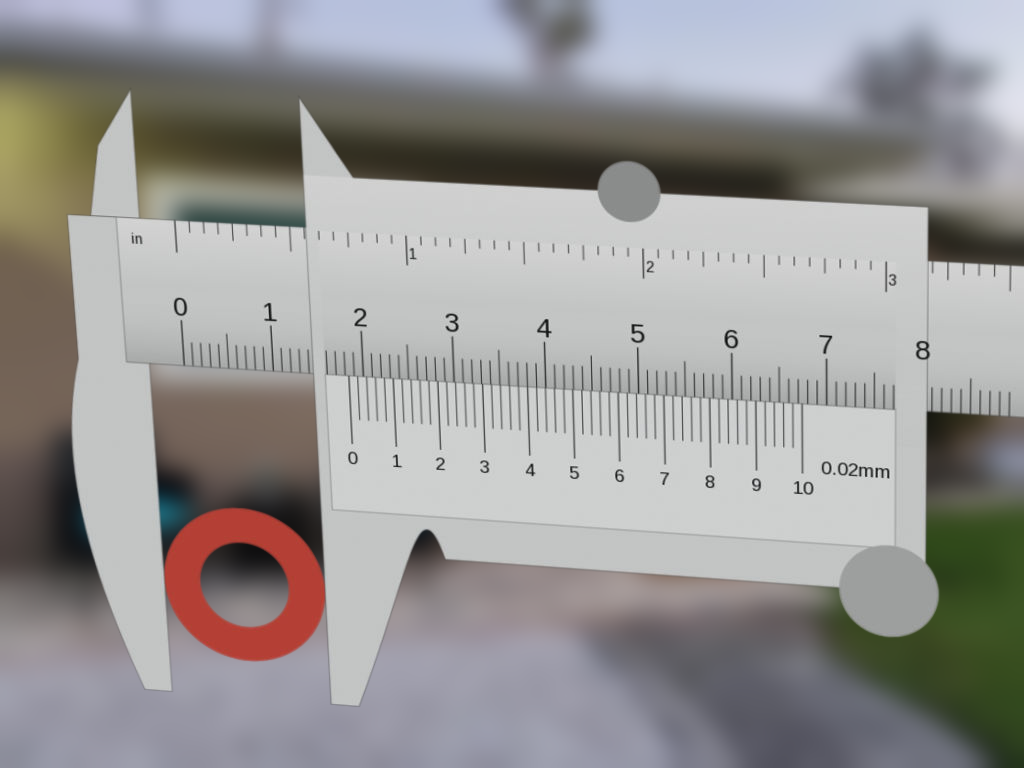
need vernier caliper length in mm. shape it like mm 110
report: mm 18.4
